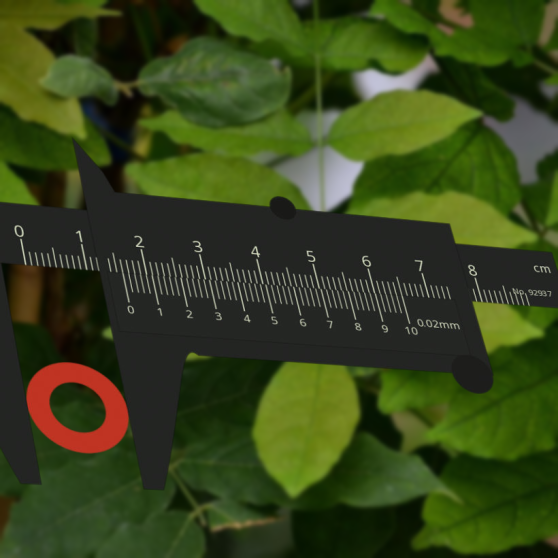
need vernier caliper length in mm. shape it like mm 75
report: mm 16.0
